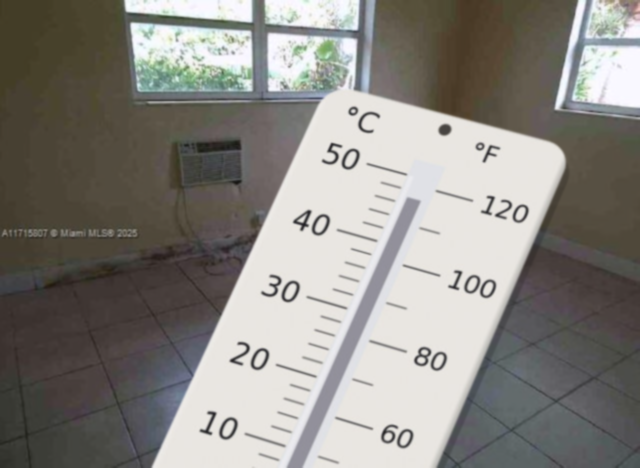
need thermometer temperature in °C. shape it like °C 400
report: °C 47
